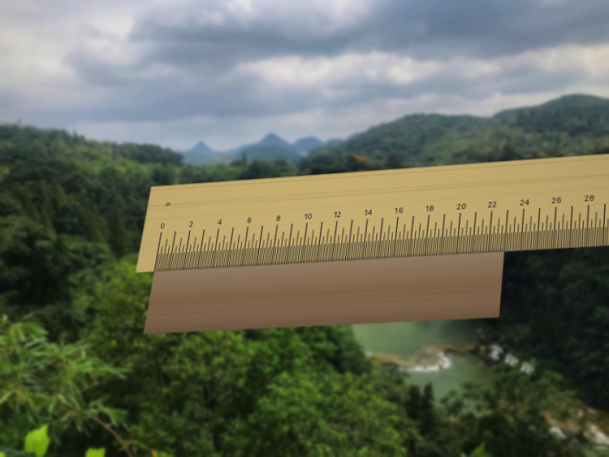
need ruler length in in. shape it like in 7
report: in 23
